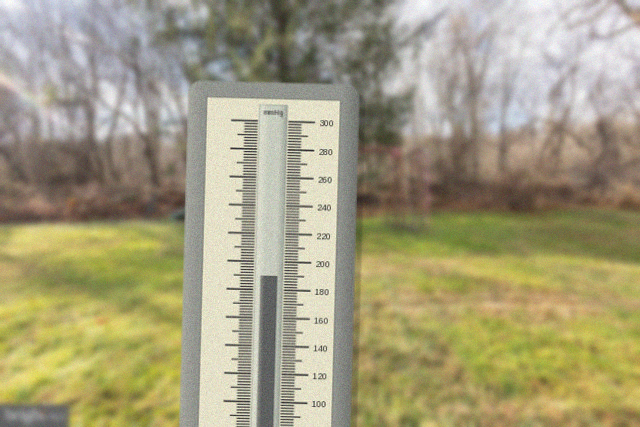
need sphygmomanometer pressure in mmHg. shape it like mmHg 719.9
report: mmHg 190
